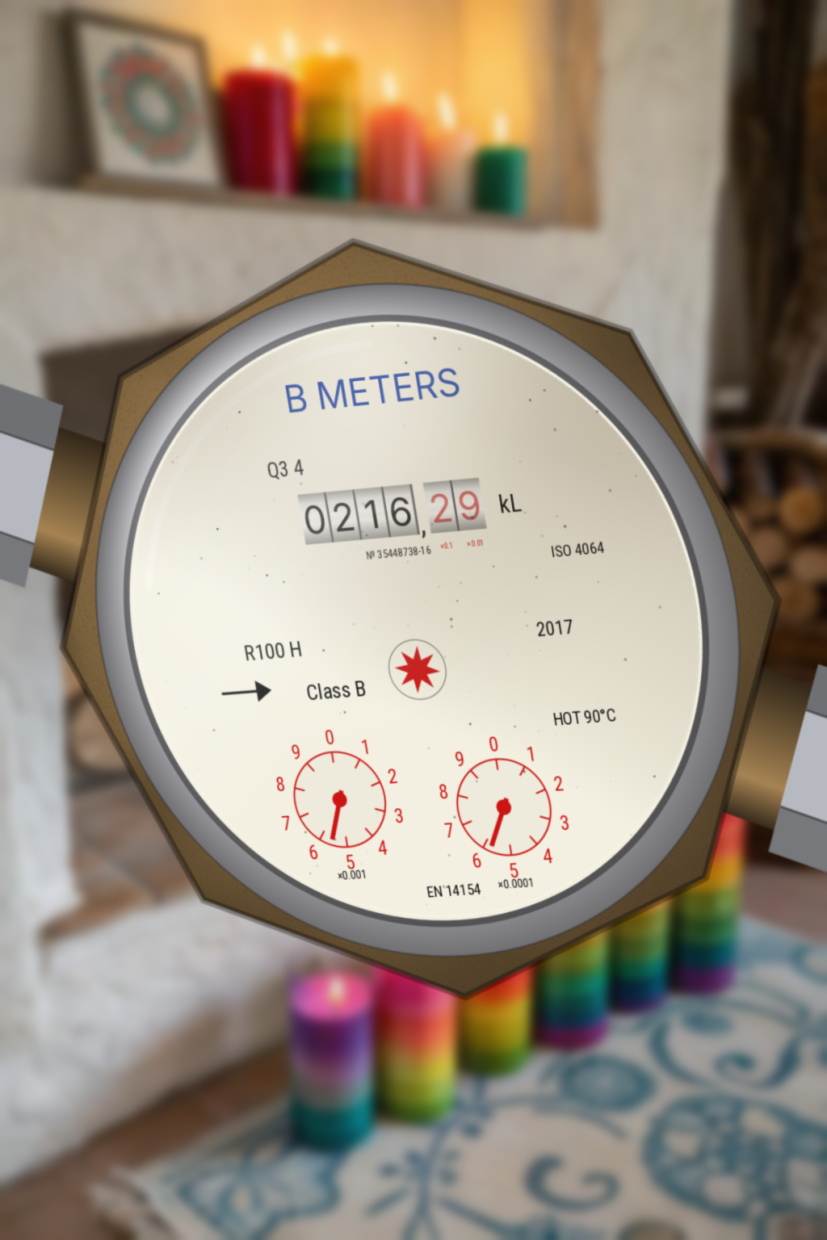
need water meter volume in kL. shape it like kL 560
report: kL 216.2955
